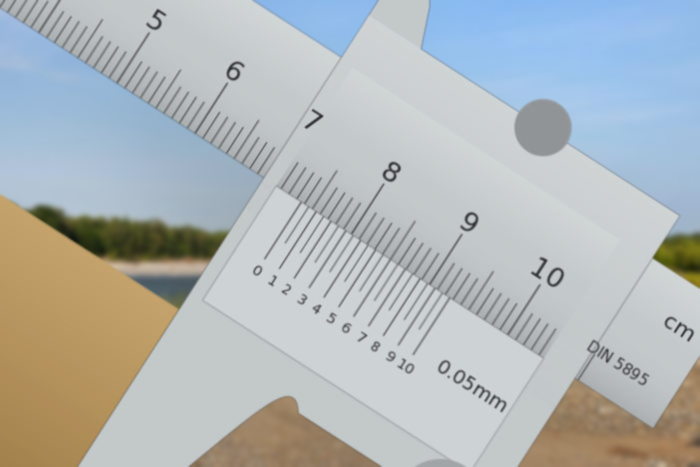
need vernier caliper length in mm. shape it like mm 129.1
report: mm 73.6
